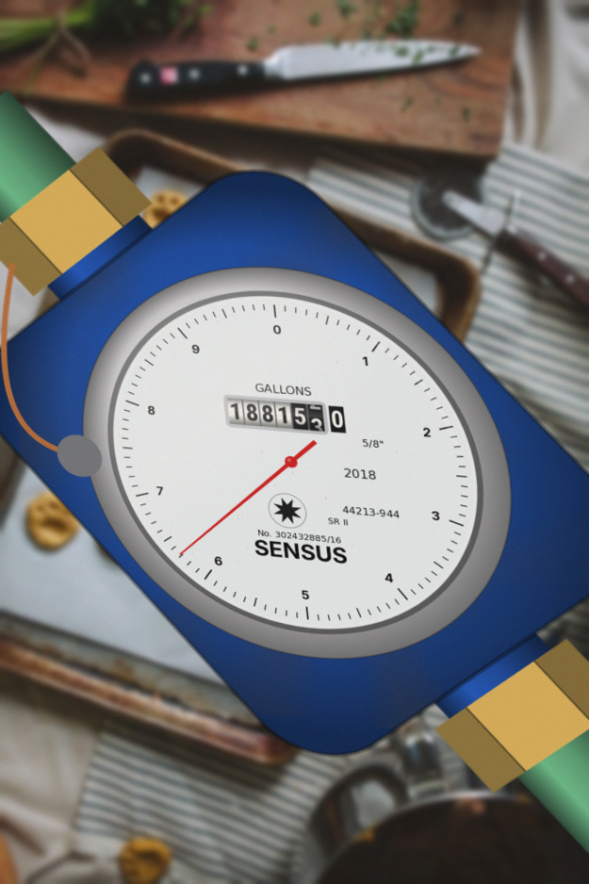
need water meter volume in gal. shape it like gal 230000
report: gal 1881526.3
